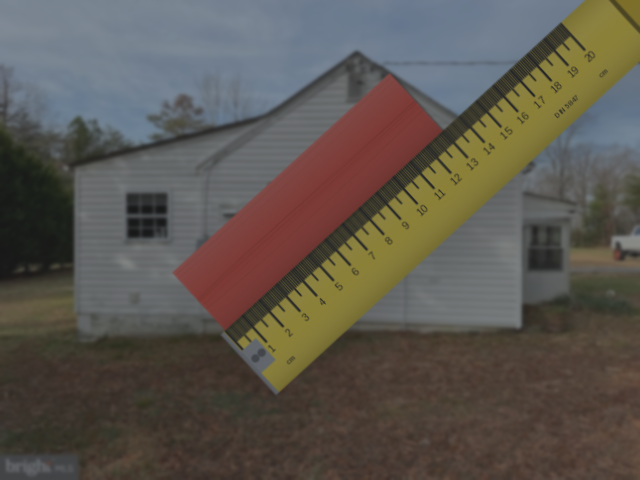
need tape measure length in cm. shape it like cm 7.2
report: cm 13
